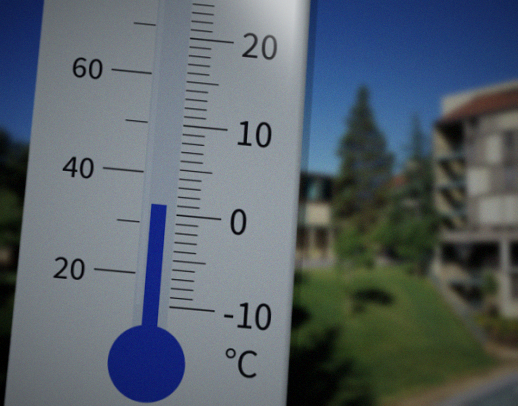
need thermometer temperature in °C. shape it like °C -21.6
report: °C 1
